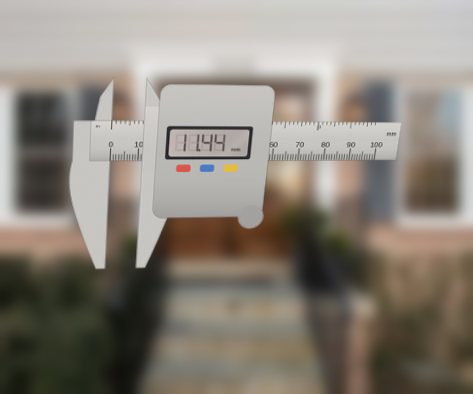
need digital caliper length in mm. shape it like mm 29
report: mm 11.44
